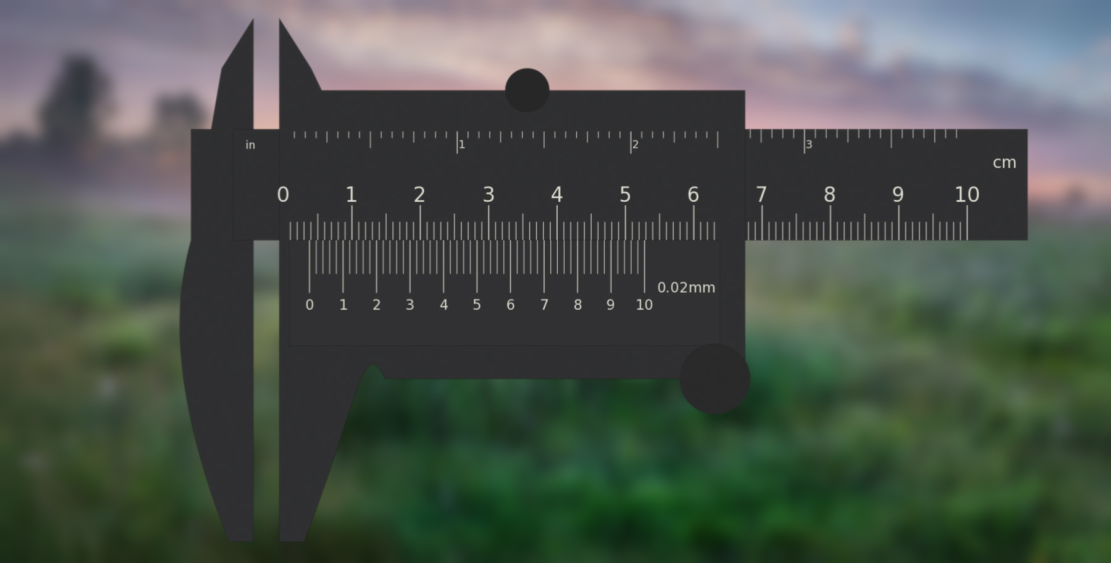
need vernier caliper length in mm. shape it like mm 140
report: mm 3.8
